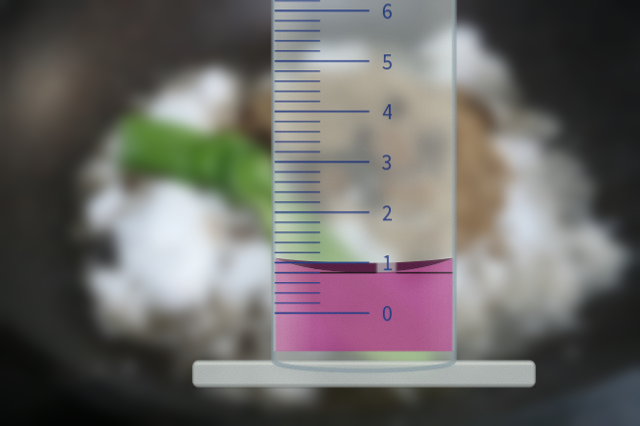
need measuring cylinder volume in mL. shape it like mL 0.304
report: mL 0.8
